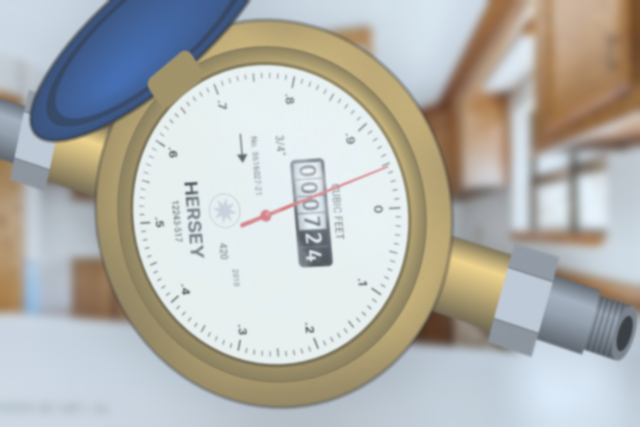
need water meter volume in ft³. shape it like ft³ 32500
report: ft³ 723.95
